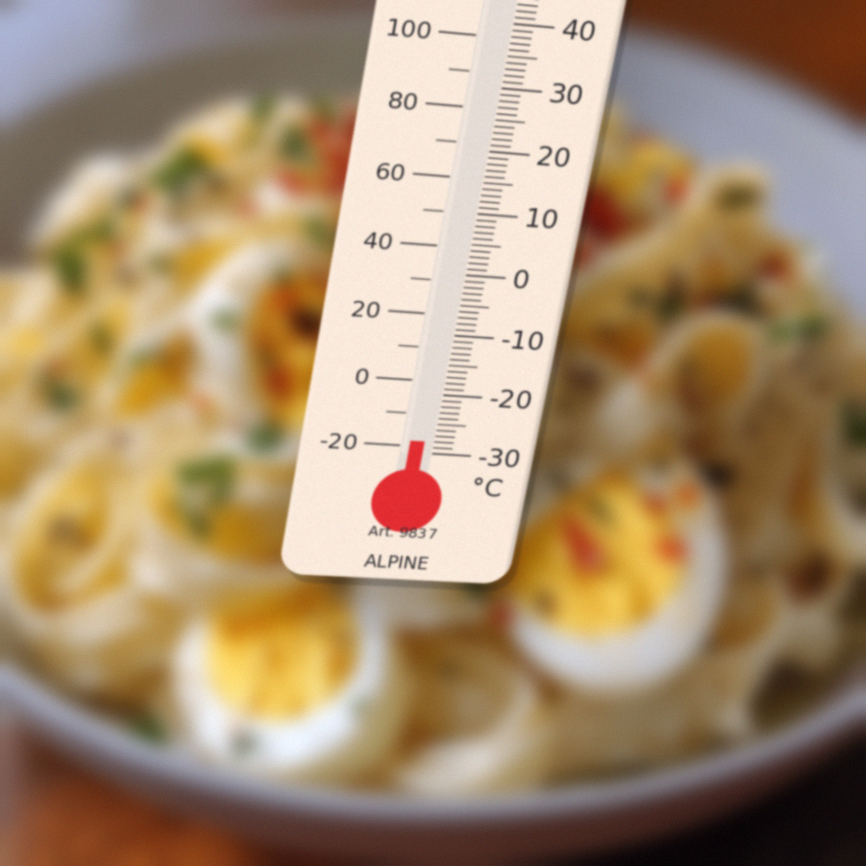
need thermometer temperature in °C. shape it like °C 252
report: °C -28
